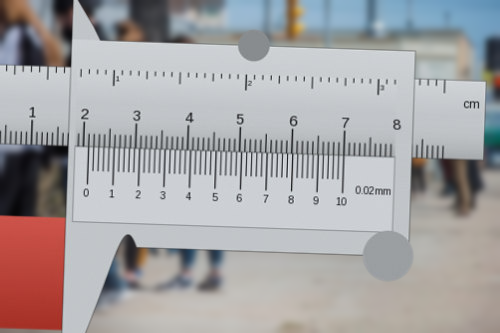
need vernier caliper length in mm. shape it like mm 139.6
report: mm 21.0
